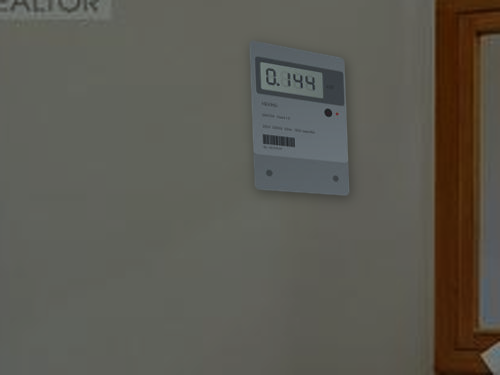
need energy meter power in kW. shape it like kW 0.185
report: kW 0.144
